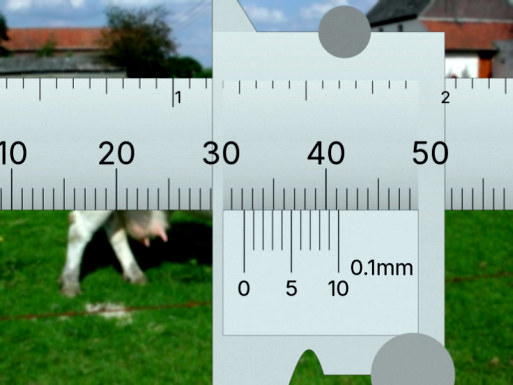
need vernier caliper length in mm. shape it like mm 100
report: mm 32.2
